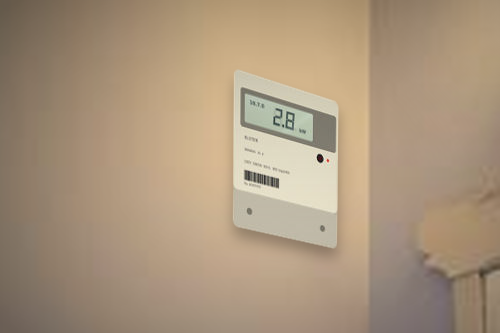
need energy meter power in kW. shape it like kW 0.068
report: kW 2.8
